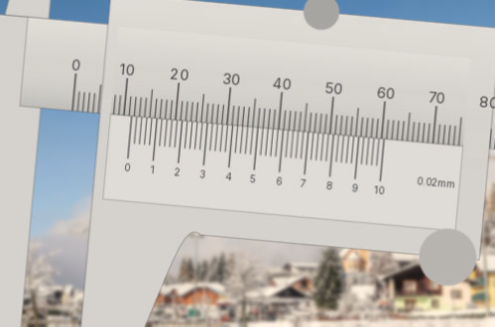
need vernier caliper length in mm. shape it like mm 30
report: mm 11.5
